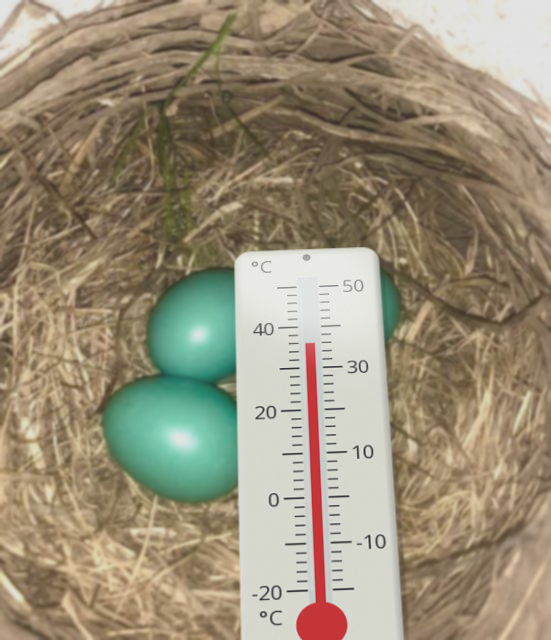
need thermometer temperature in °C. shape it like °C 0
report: °C 36
